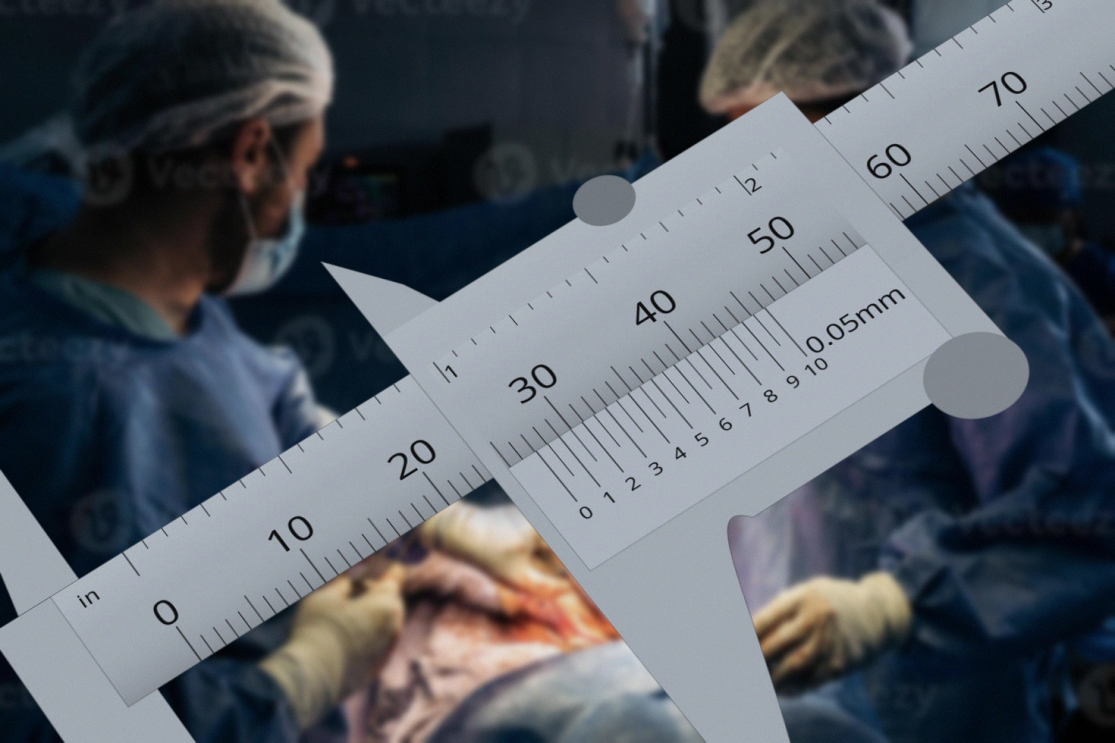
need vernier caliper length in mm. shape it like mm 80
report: mm 27.1
